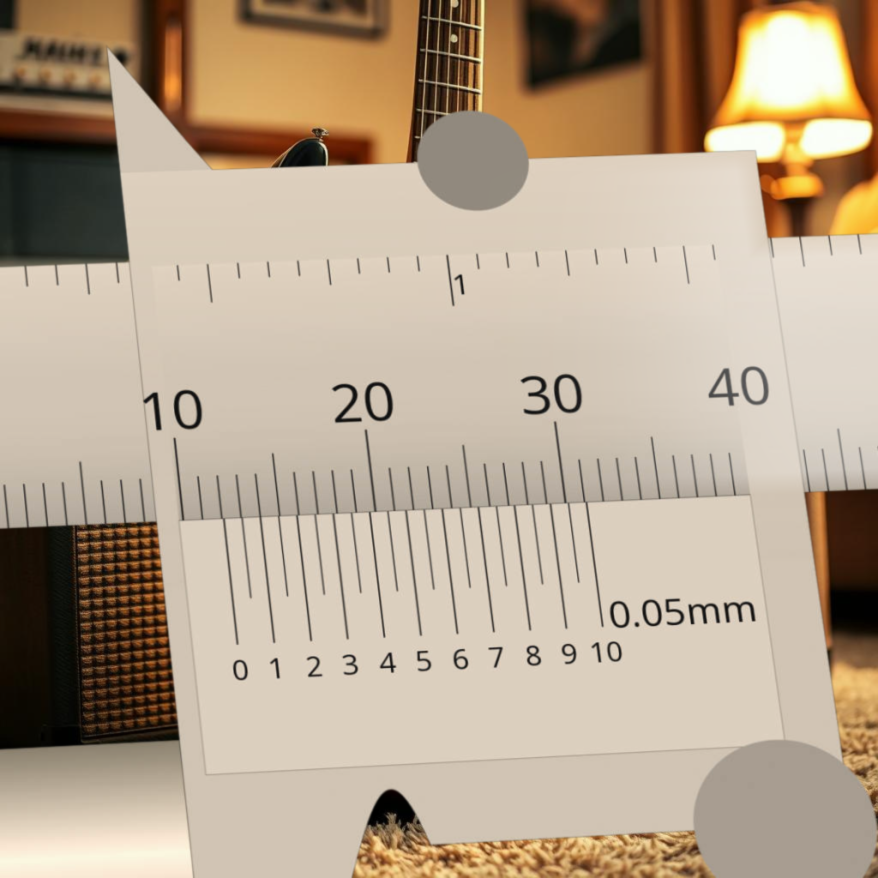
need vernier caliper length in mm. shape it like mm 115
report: mm 12.1
